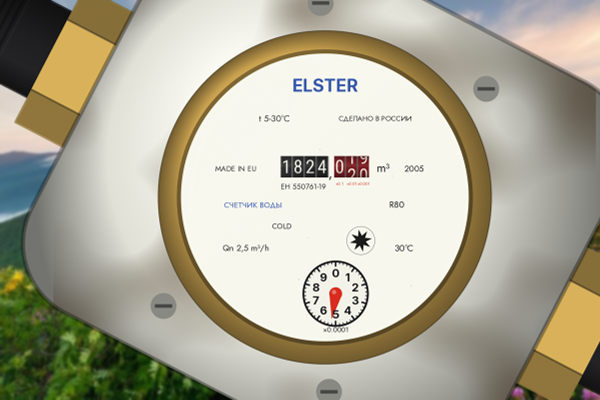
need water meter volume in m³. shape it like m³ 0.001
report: m³ 1824.0195
